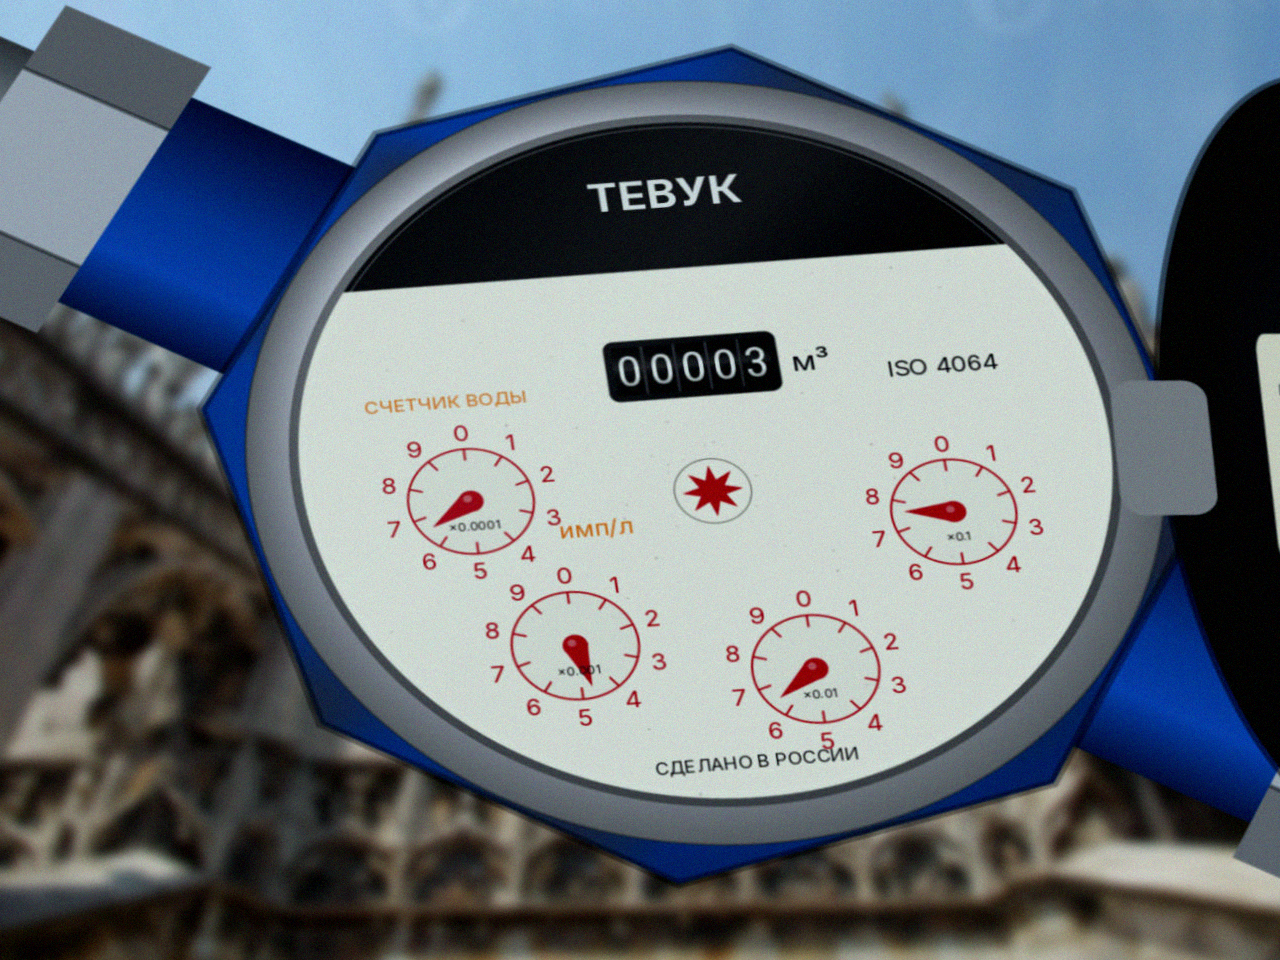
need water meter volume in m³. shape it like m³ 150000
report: m³ 3.7646
